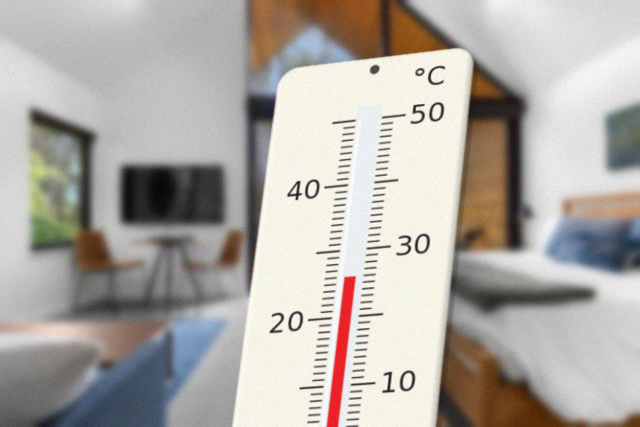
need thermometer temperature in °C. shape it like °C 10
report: °C 26
